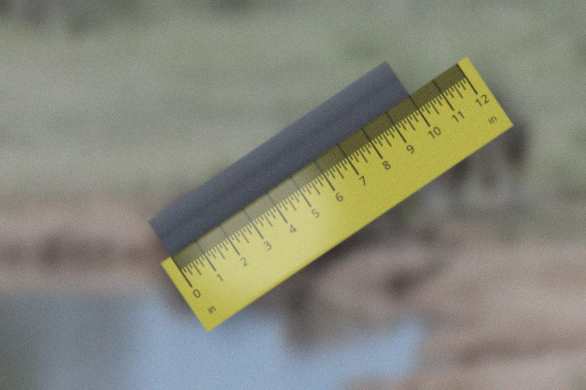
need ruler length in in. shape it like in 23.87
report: in 10
